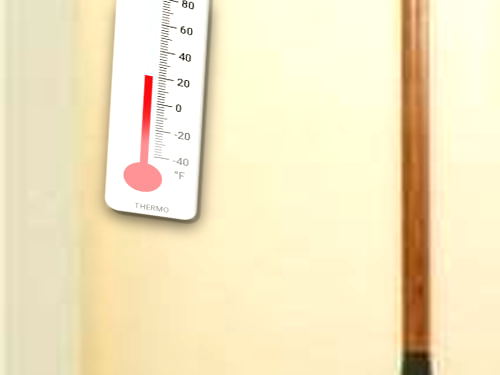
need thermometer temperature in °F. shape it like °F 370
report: °F 20
